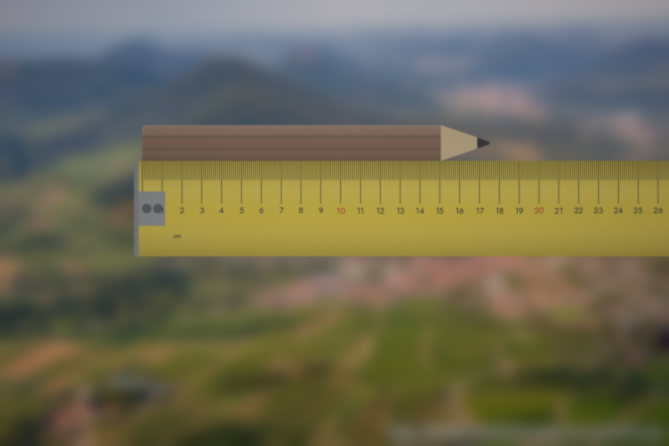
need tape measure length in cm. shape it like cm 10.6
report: cm 17.5
